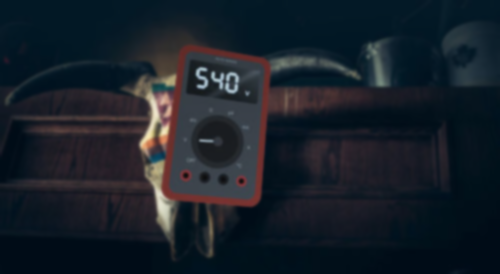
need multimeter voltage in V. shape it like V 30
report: V 540
